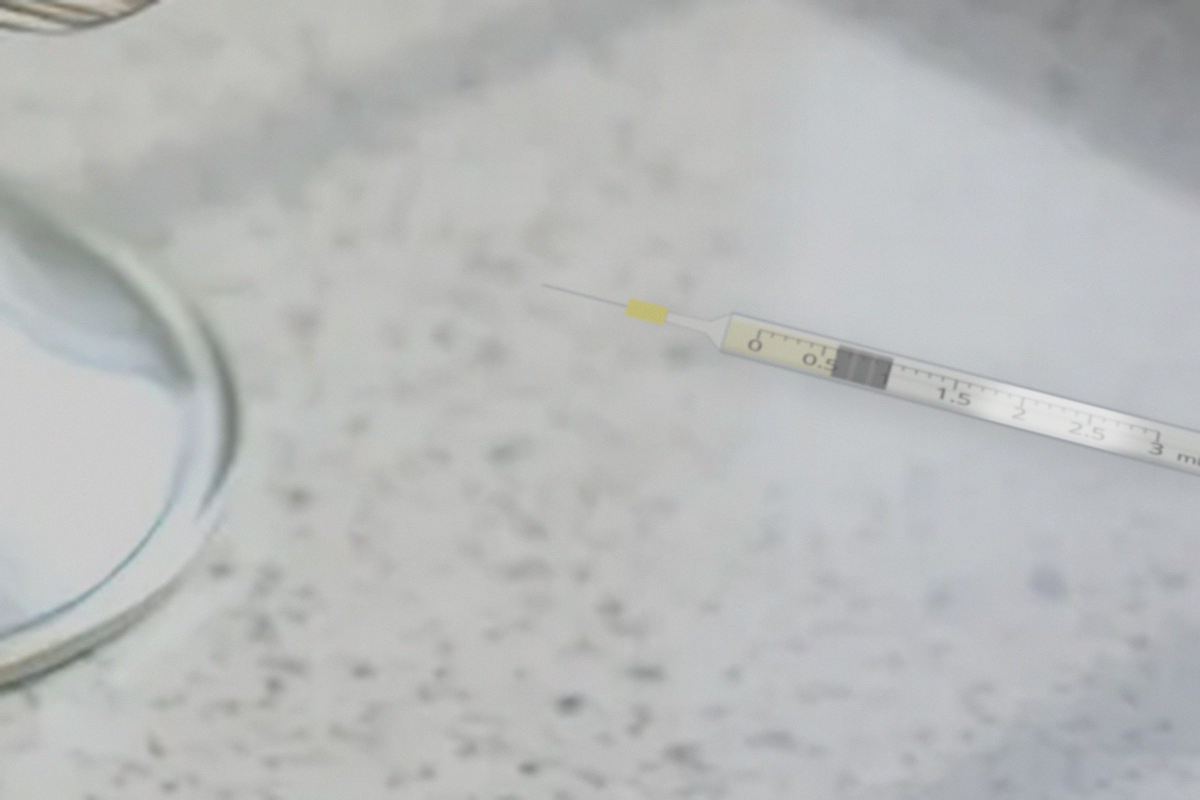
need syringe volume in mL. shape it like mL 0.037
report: mL 0.6
